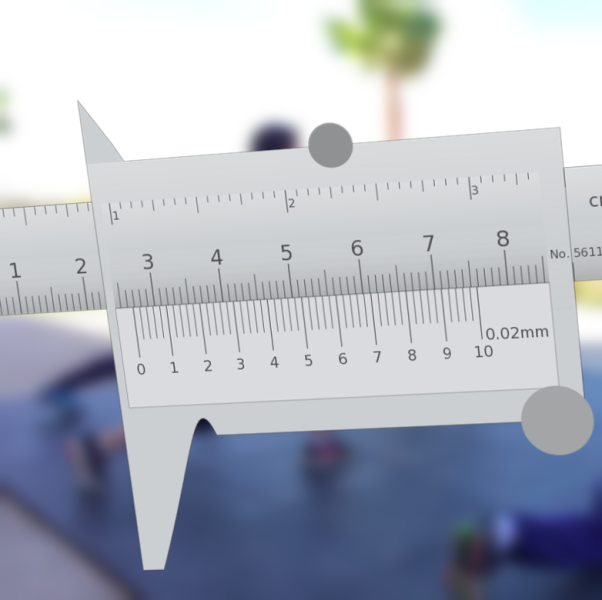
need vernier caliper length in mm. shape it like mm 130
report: mm 26.8
